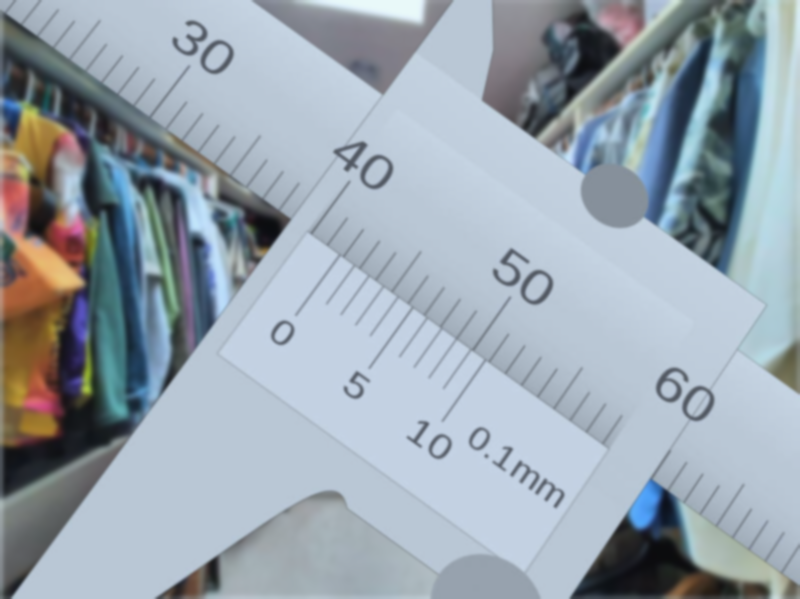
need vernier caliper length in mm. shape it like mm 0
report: mm 41.8
